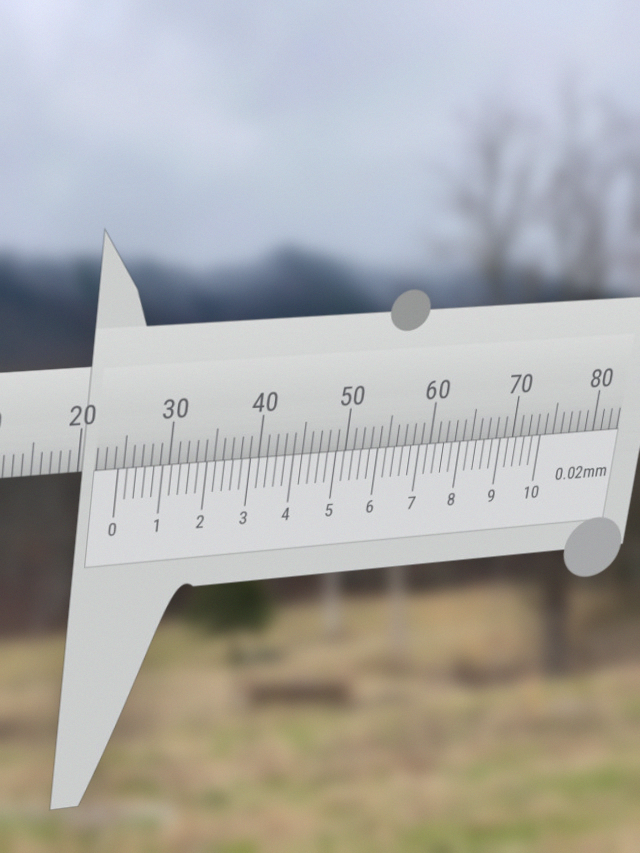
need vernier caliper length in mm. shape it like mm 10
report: mm 24.4
